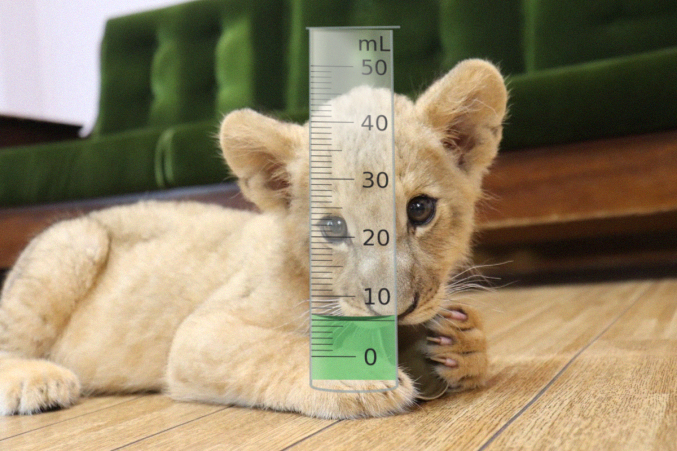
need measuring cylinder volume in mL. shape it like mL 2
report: mL 6
